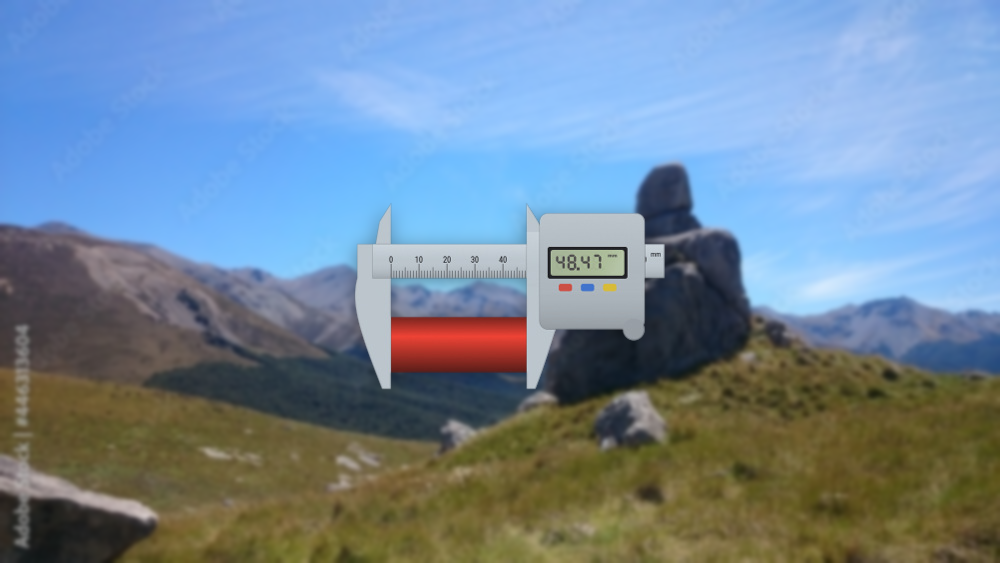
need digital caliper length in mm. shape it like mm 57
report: mm 48.47
